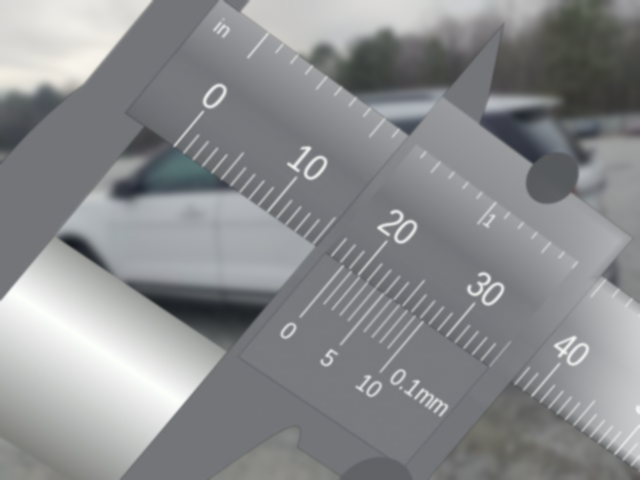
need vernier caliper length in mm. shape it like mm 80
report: mm 18.4
